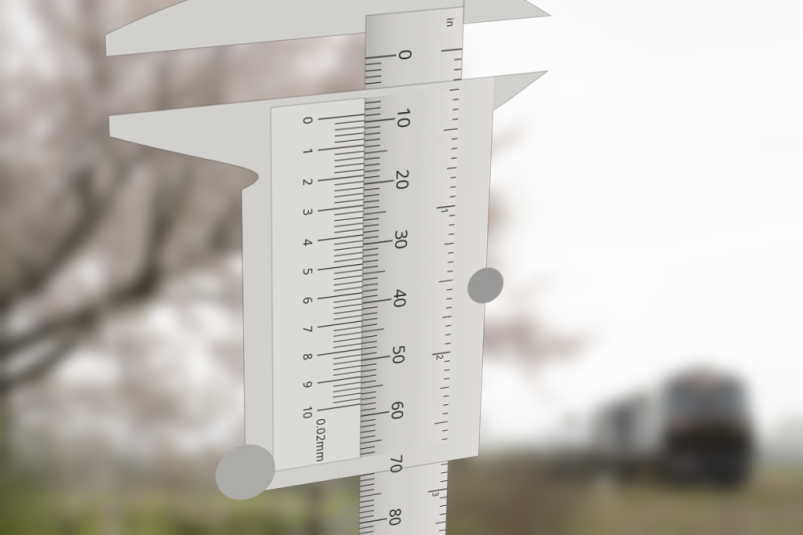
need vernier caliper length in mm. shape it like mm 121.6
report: mm 8.8
